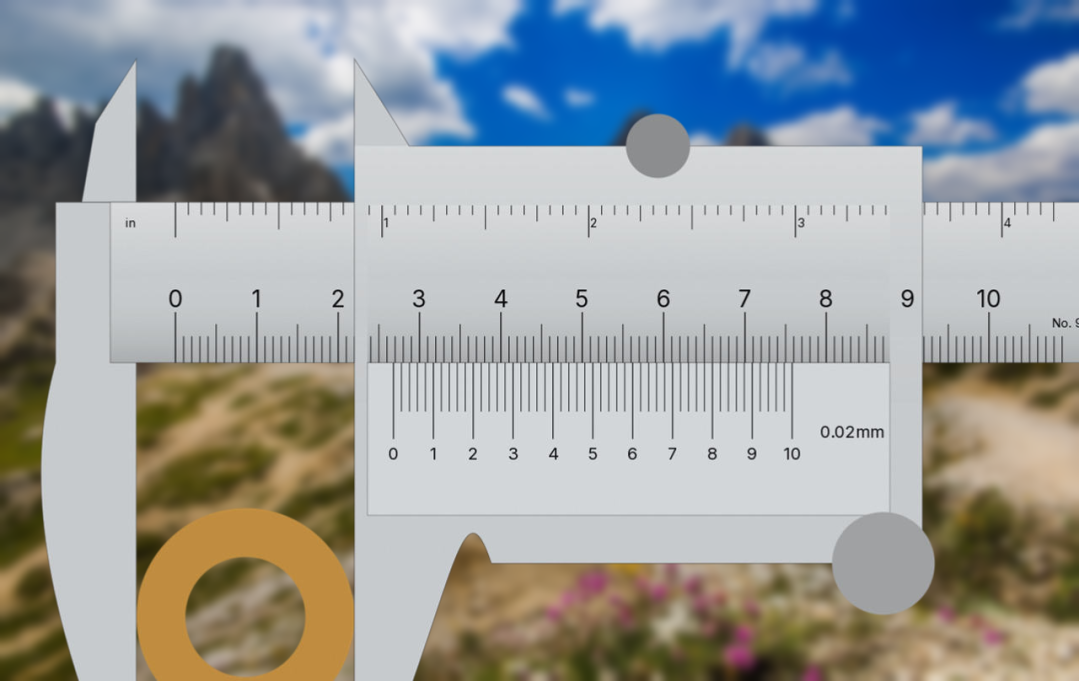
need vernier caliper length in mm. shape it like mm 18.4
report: mm 26.8
